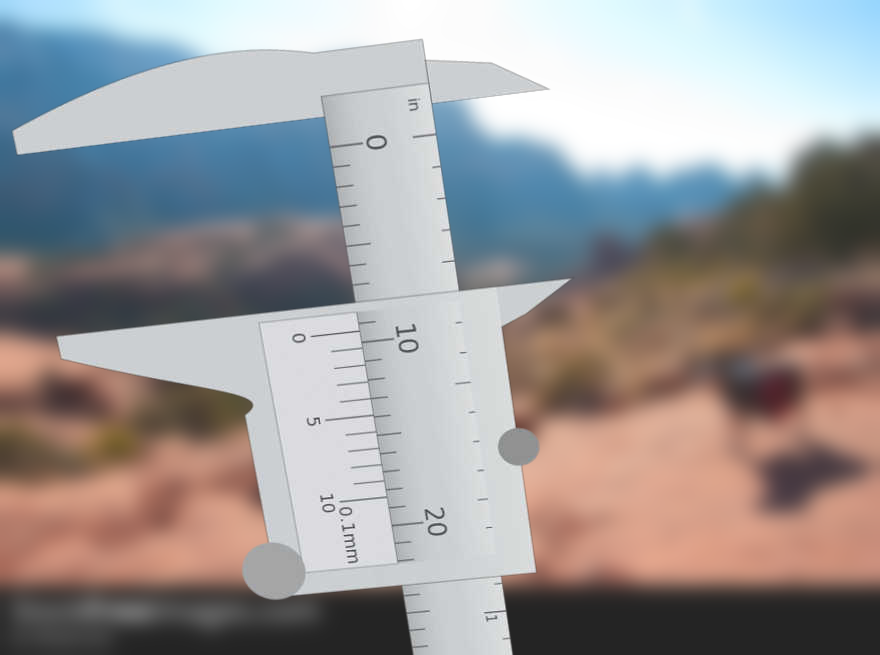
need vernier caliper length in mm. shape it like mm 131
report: mm 9.4
